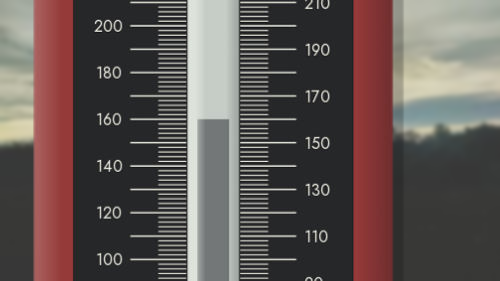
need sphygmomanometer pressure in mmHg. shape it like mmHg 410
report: mmHg 160
